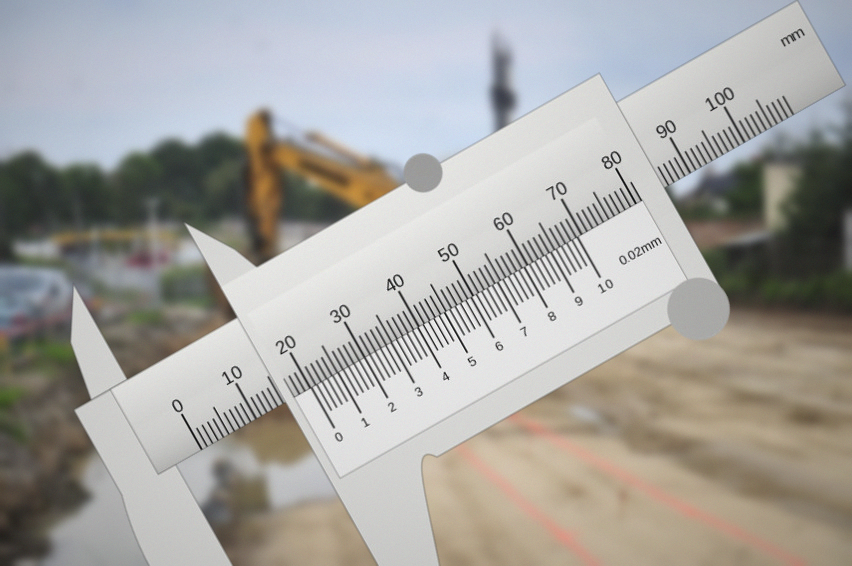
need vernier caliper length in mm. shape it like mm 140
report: mm 20.2
